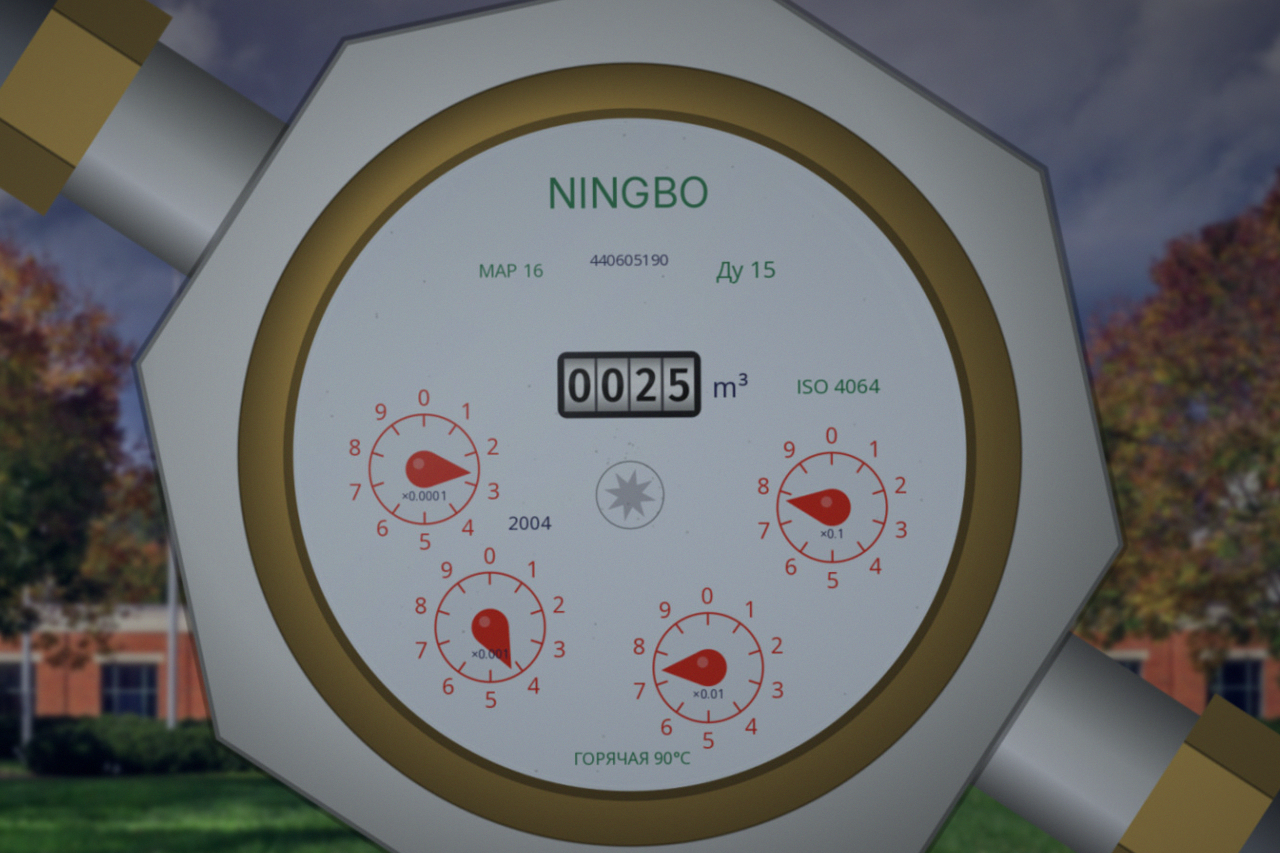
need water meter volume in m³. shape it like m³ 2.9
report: m³ 25.7742
